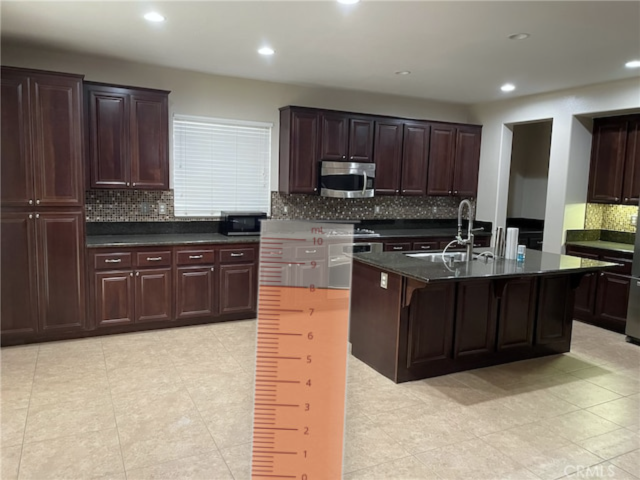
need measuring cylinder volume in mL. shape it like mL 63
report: mL 8
